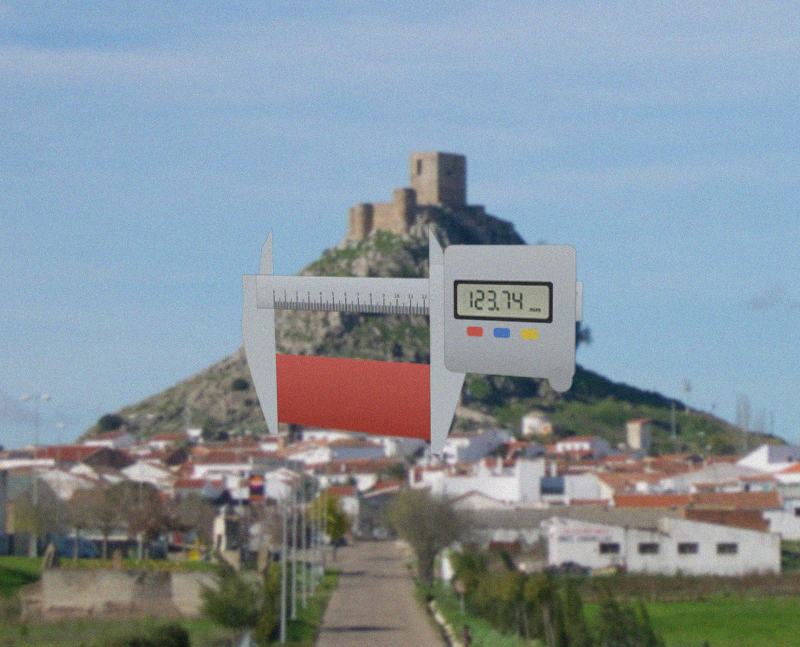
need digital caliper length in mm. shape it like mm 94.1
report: mm 123.74
